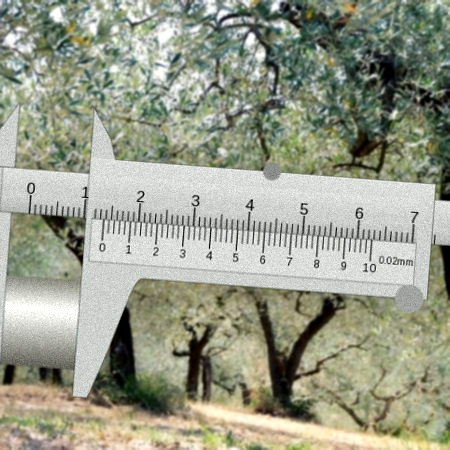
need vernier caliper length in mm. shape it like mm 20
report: mm 13.6
